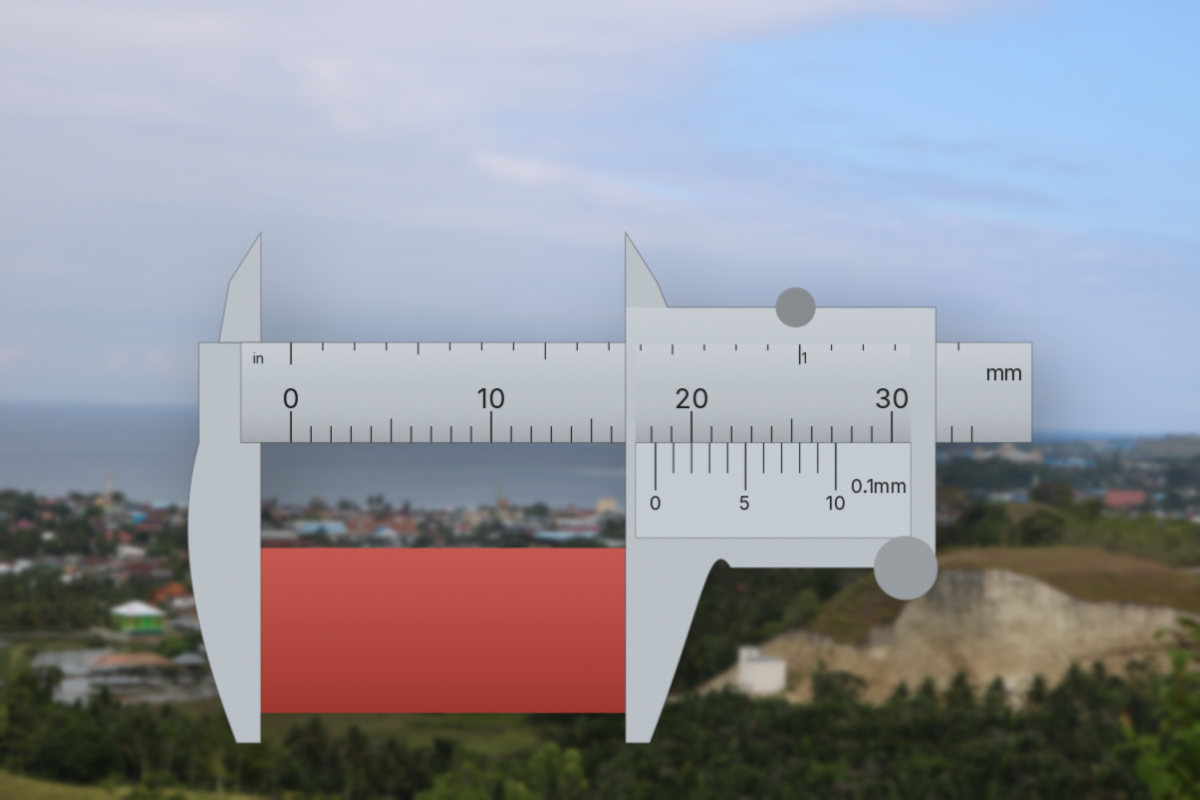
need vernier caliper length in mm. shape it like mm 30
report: mm 18.2
